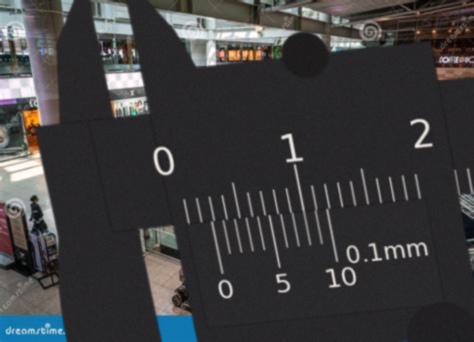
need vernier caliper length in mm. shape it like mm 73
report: mm 2.8
